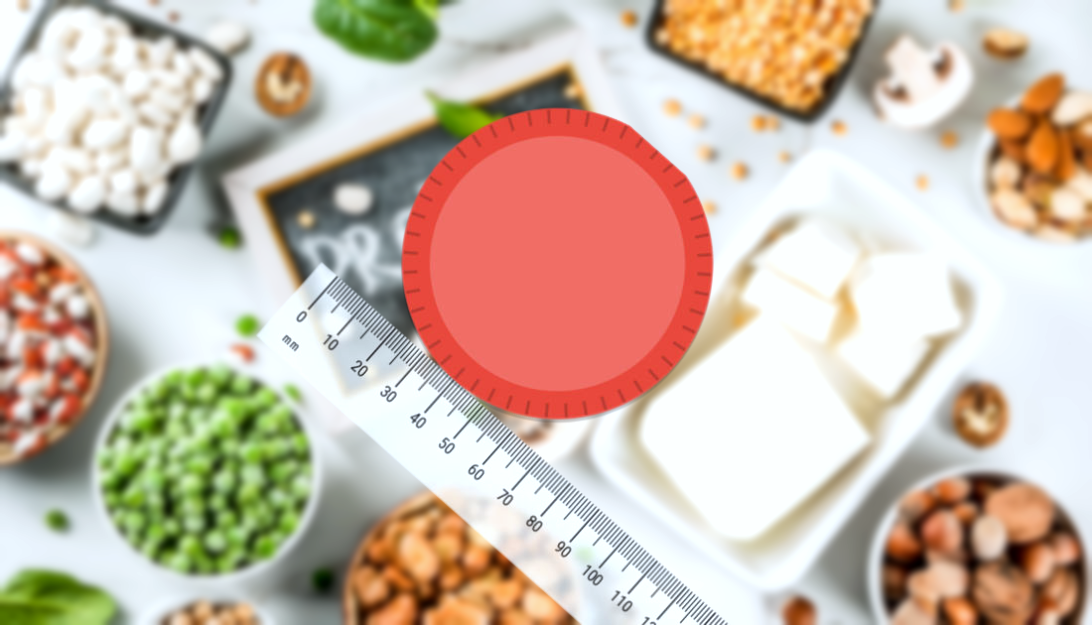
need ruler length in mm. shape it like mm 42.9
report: mm 80
